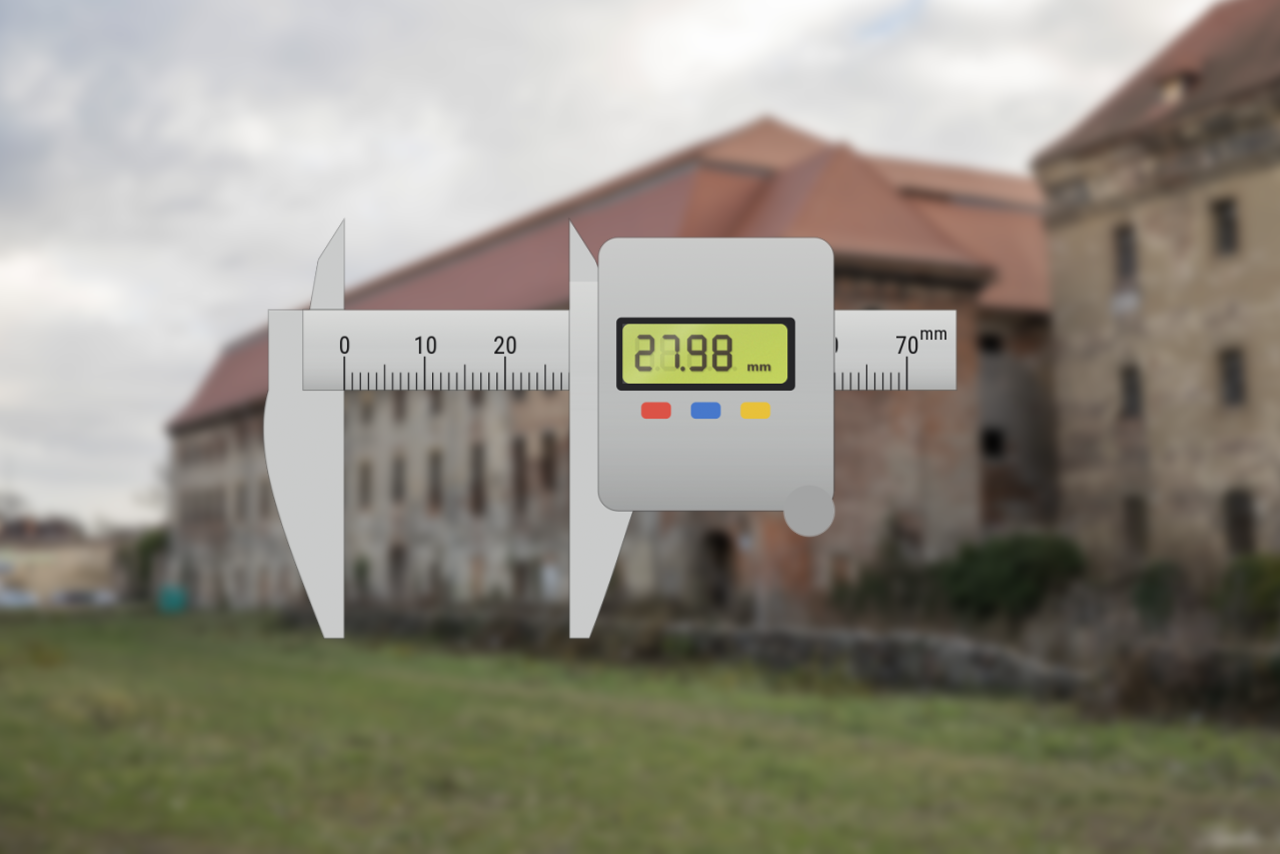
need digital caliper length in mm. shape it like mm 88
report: mm 27.98
